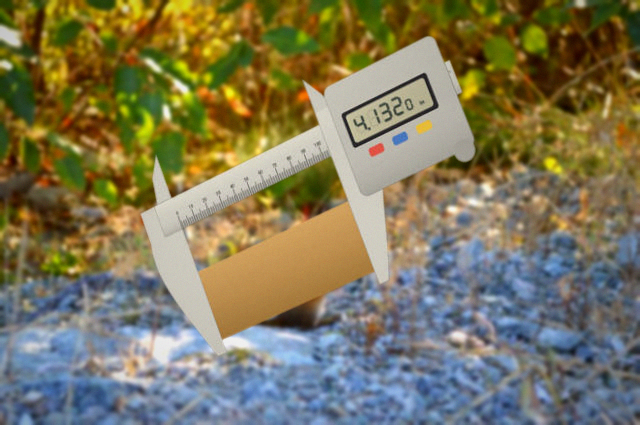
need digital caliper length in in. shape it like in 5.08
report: in 4.1320
